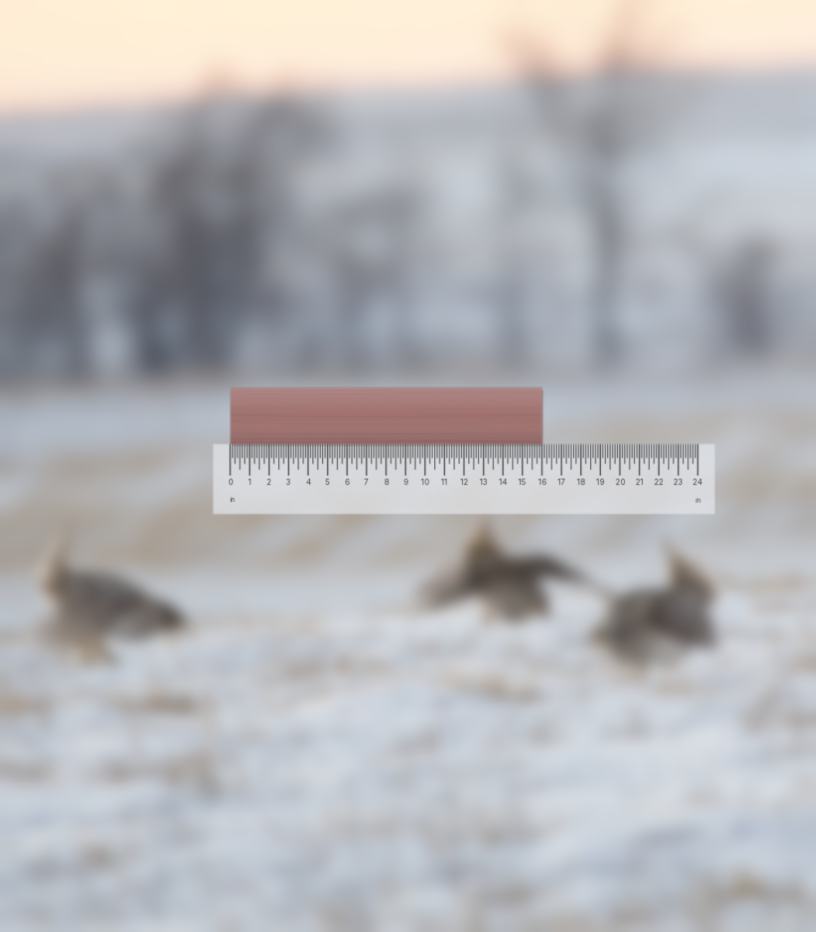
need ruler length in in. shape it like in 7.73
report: in 16
